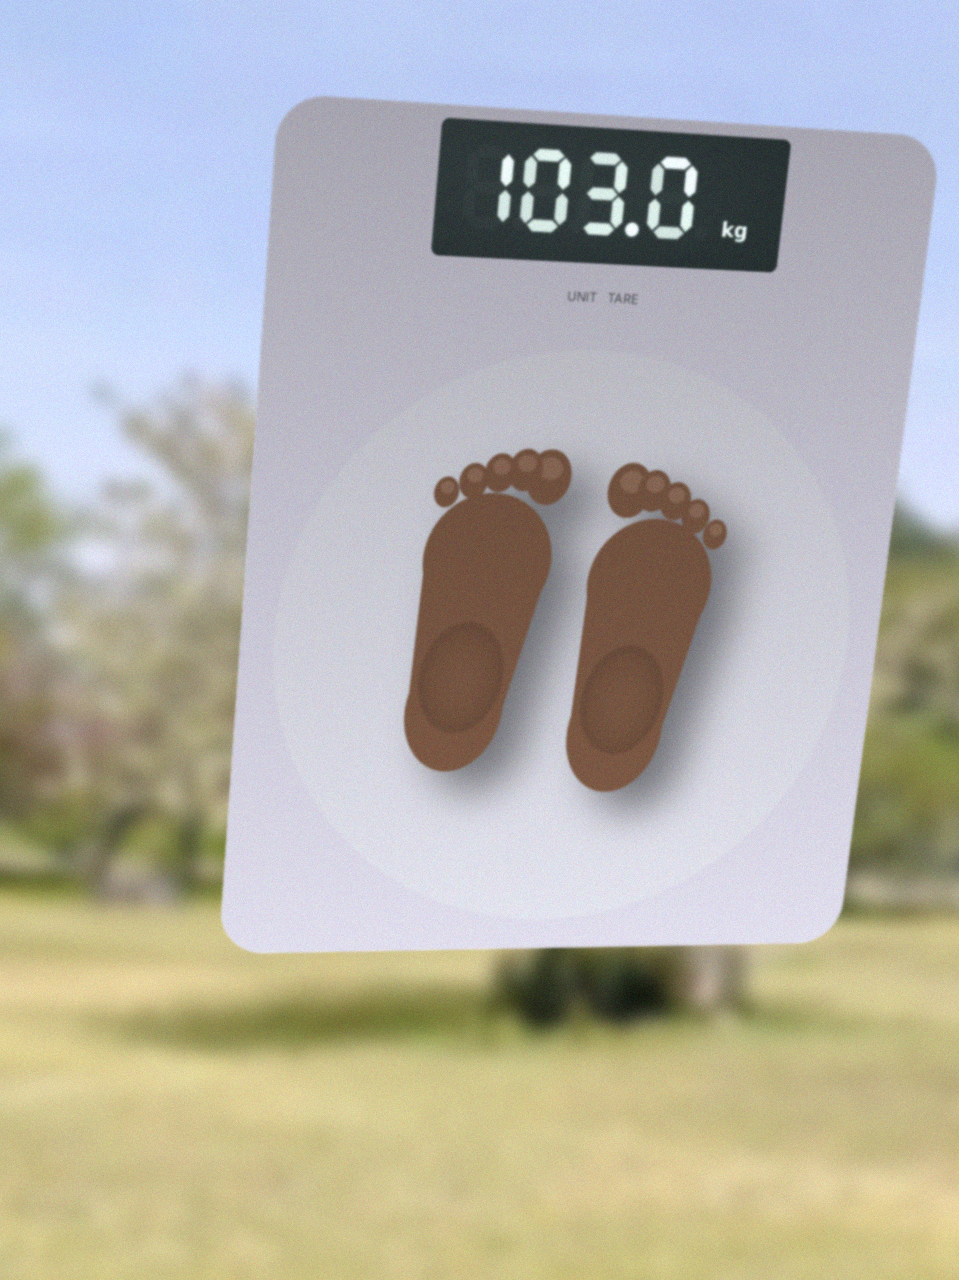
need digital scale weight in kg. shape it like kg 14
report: kg 103.0
